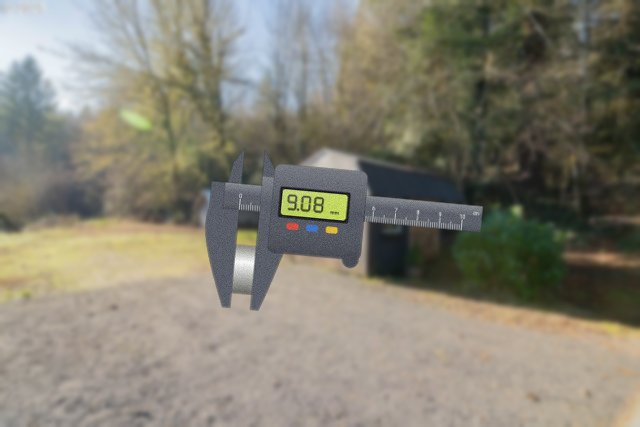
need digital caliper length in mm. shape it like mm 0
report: mm 9.08
